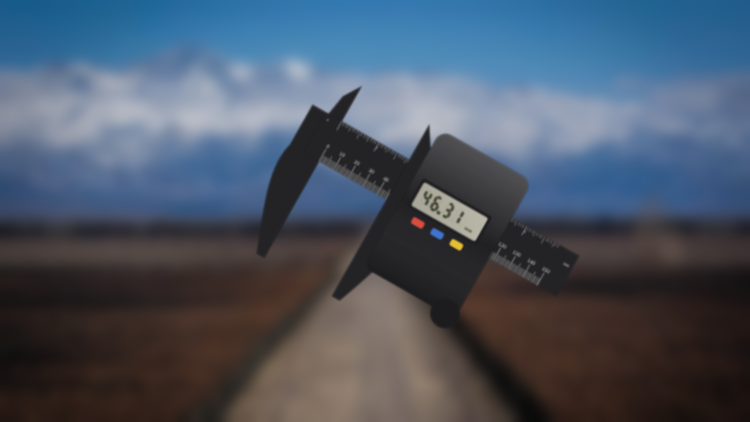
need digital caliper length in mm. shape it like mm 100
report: mm 46.31
